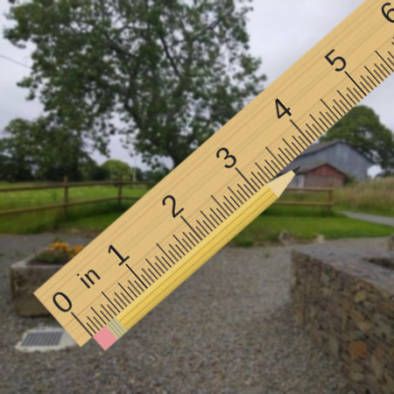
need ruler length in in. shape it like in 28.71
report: in 3.6875
